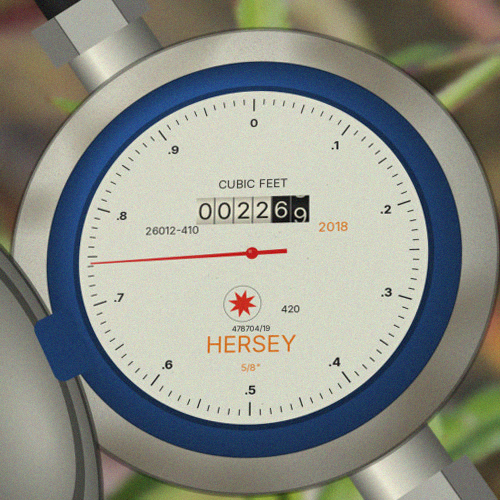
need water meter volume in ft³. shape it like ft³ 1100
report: ft³ 2268.74
